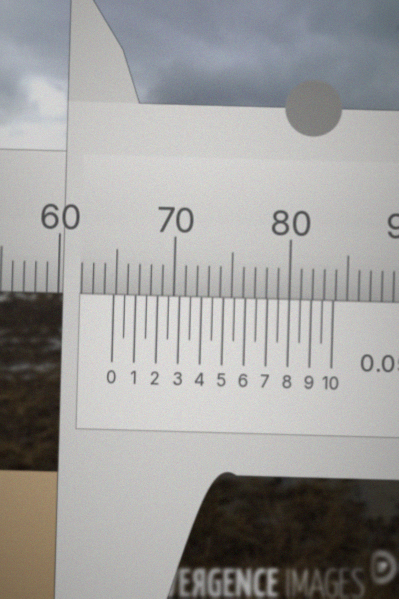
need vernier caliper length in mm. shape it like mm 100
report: mm 64.8
